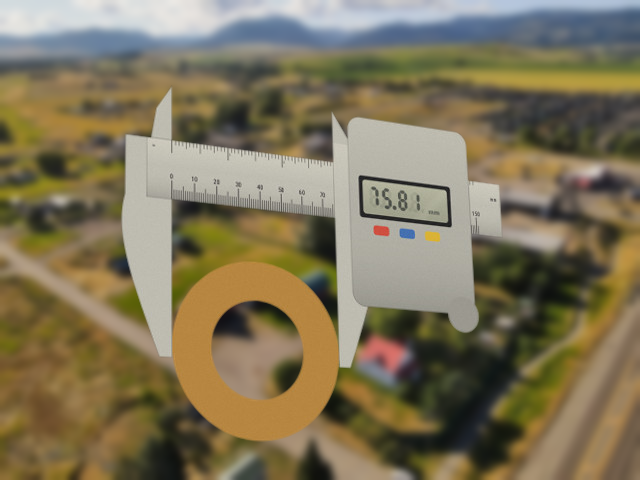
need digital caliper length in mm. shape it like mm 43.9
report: mm 75.81
